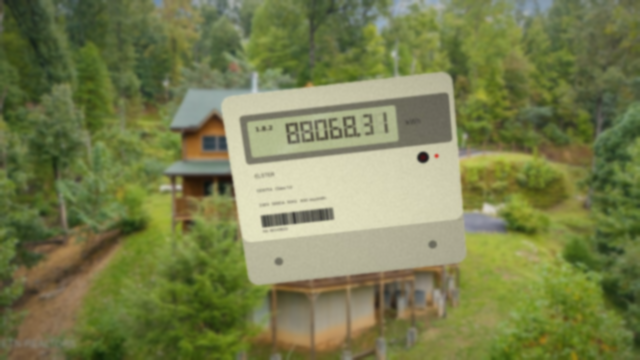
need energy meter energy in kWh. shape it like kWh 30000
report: kWh 88068.31
